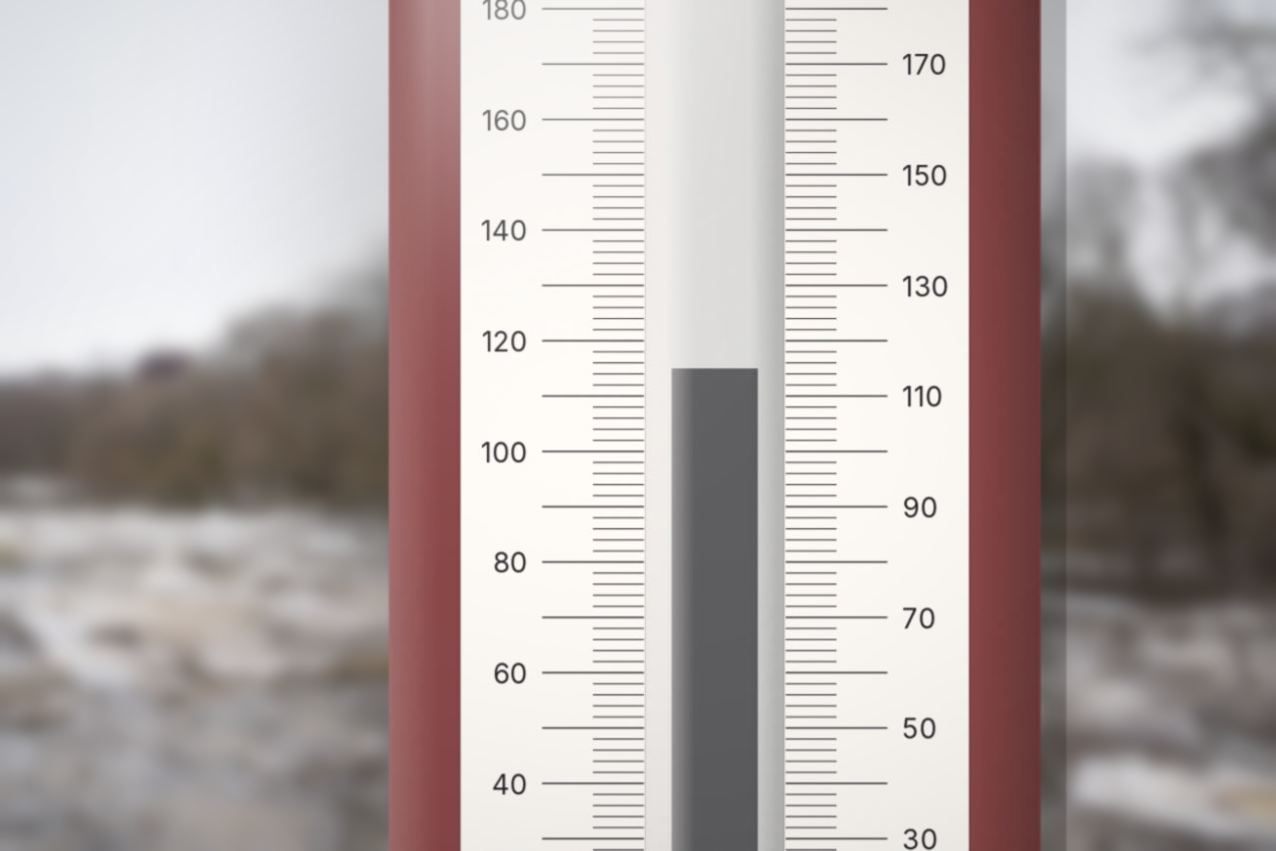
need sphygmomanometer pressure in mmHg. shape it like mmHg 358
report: mmHg 115
